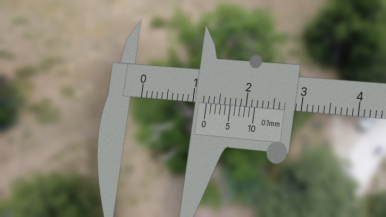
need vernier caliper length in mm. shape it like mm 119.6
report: mm 12.6
